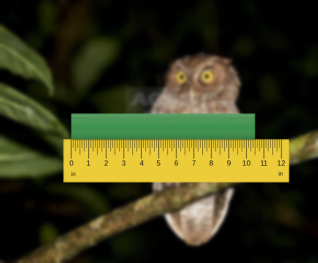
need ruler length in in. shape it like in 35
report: in 10.5
